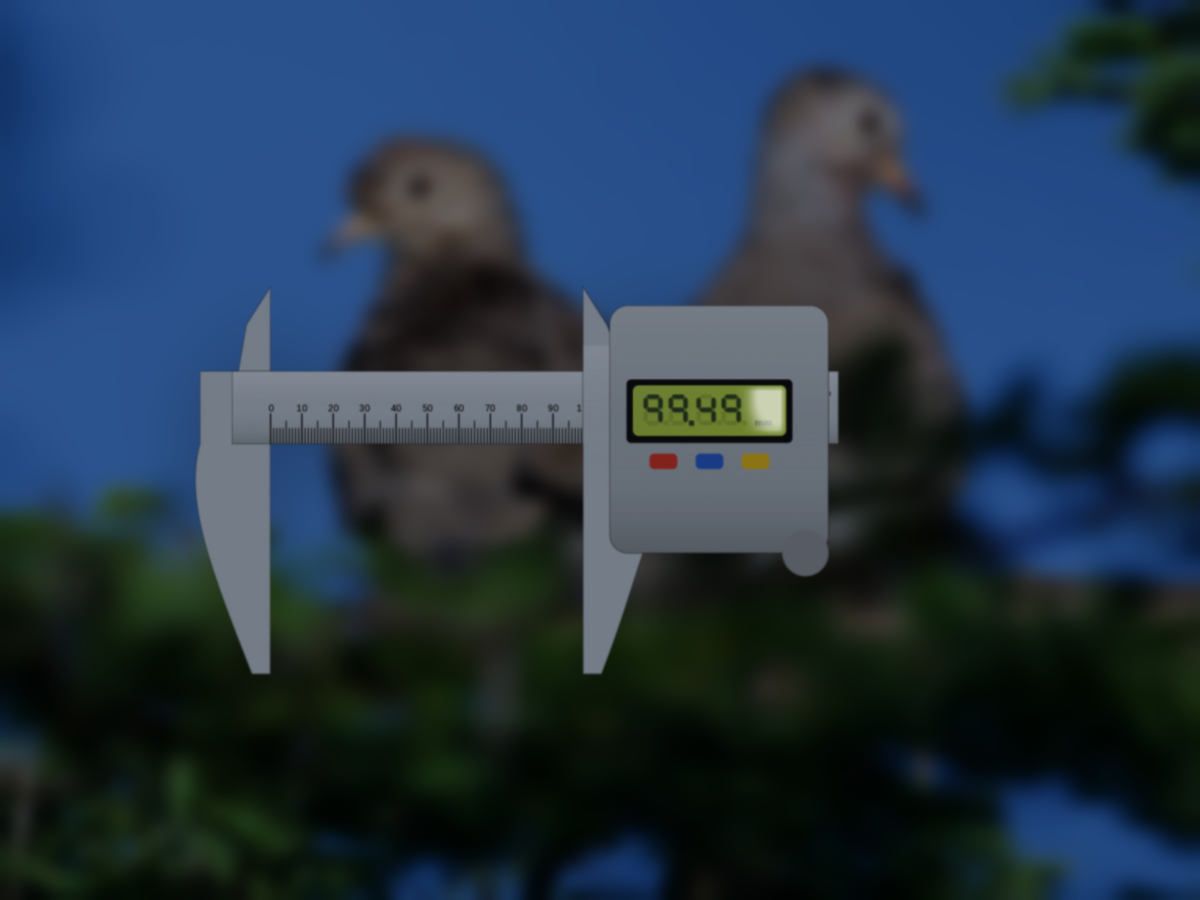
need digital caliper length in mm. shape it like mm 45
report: mm 99.49
